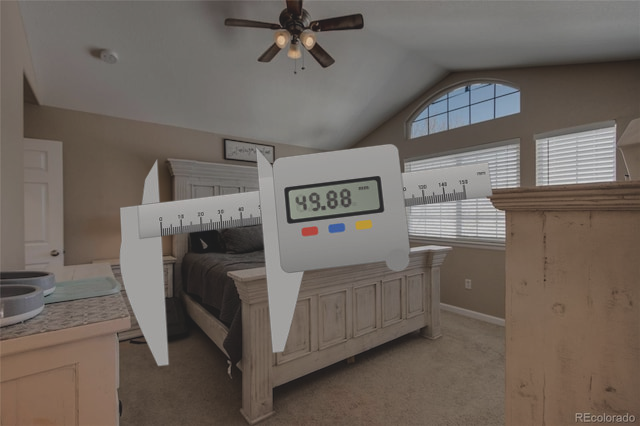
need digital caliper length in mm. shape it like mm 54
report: mm 49.88
